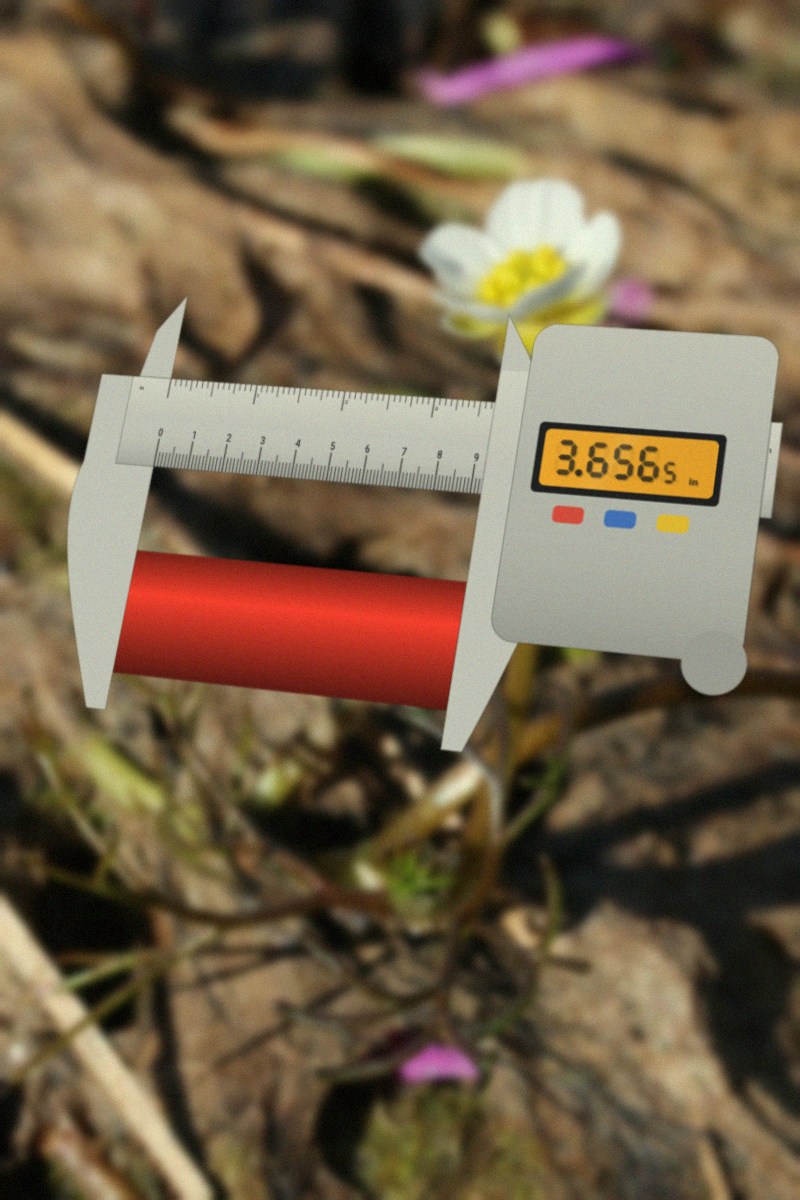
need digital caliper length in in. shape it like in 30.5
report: in 3.6565
